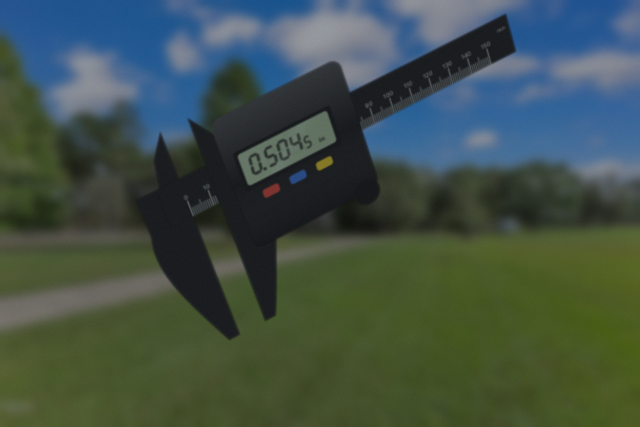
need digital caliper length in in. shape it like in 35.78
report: in 0.5045
